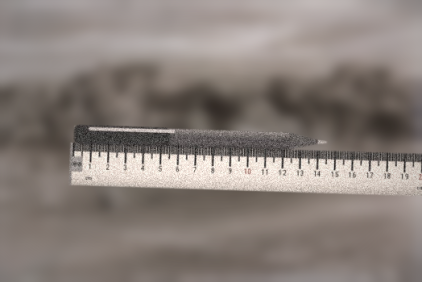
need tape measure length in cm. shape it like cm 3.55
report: cm 14.5
